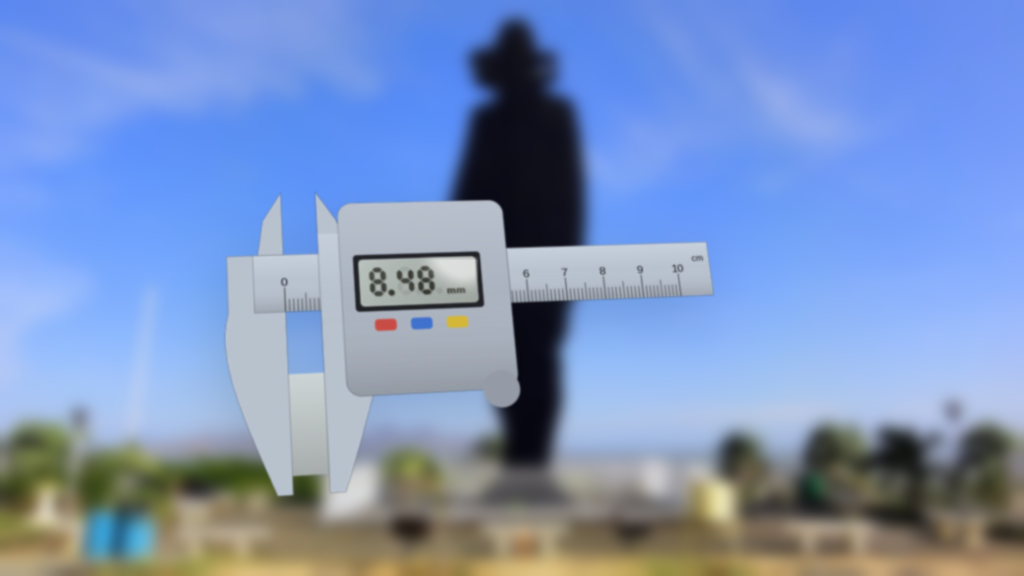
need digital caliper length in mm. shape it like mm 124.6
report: mm 8.48
